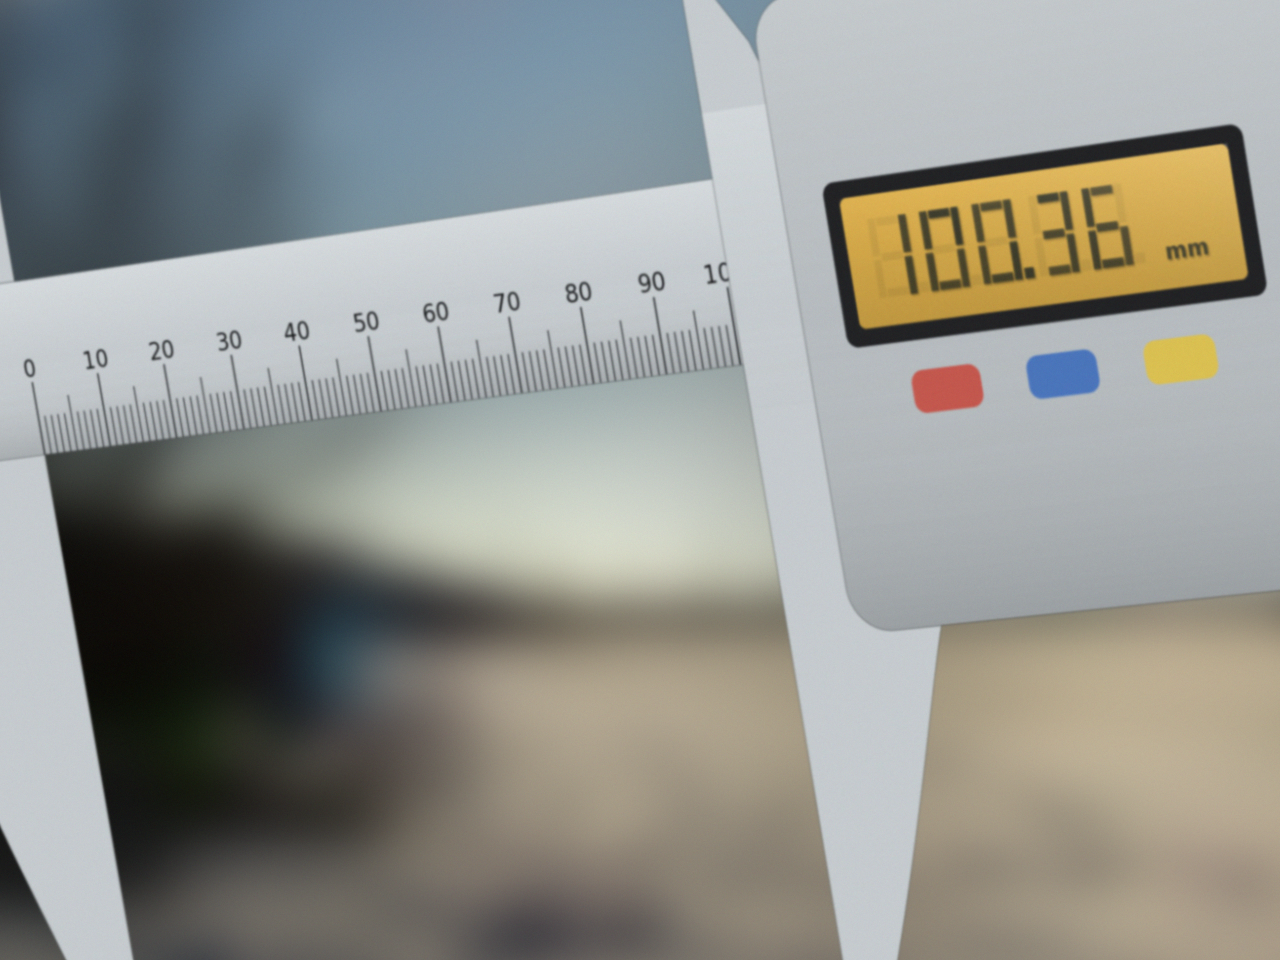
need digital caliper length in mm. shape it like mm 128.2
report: mm 100.36
